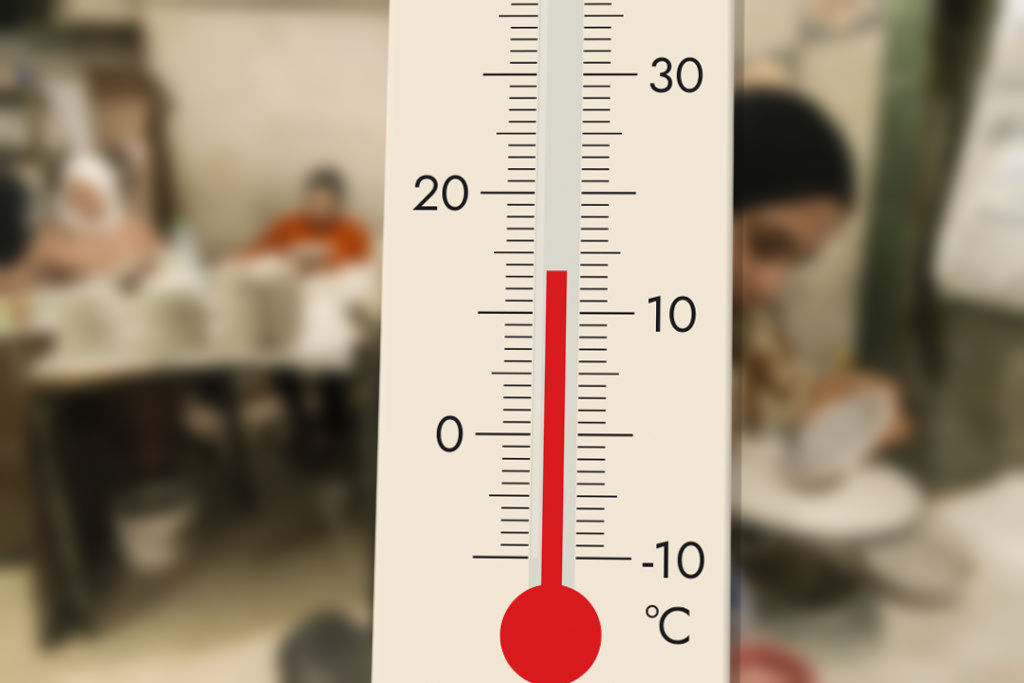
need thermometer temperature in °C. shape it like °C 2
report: °C 13.5
